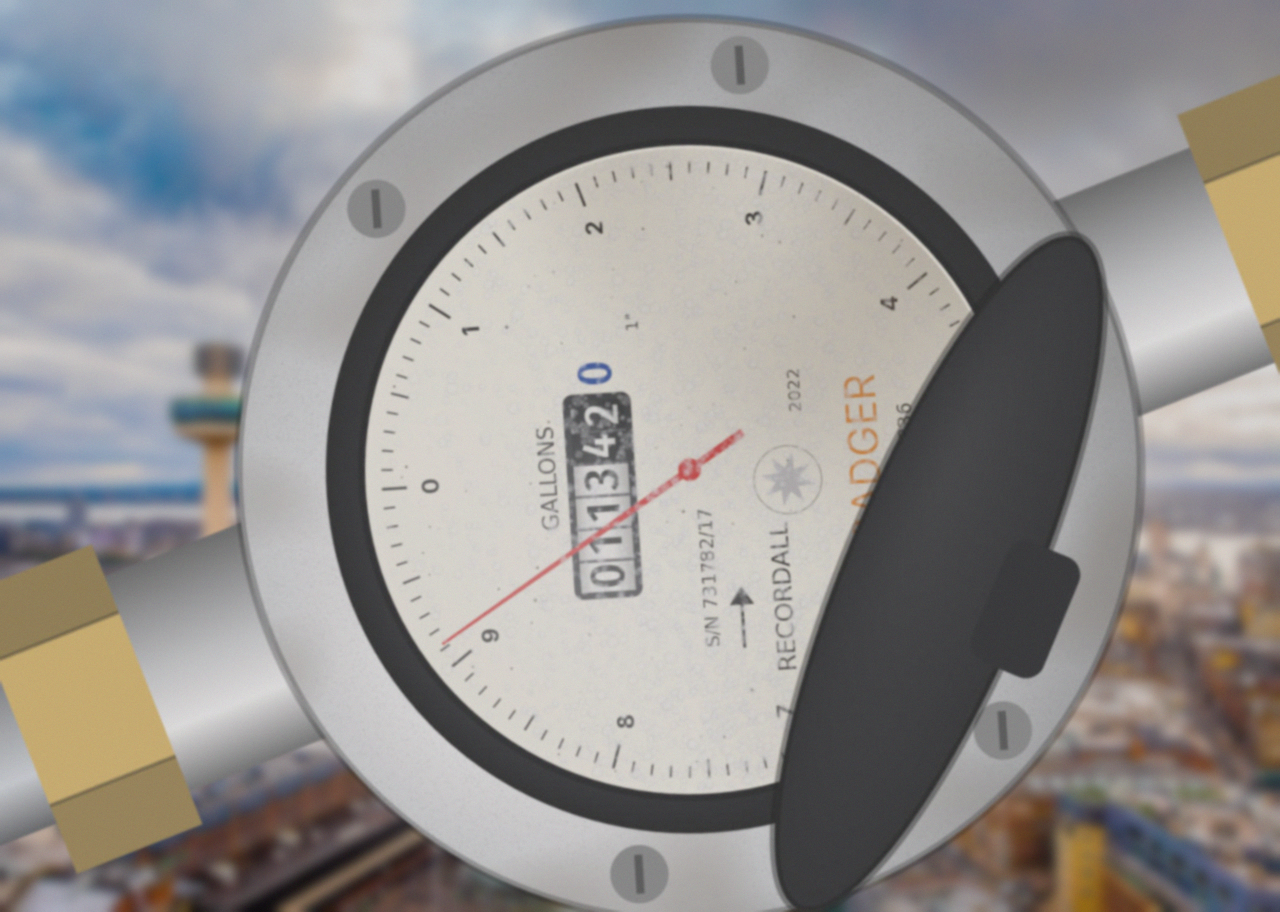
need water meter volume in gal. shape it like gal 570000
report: gal 113419.1
